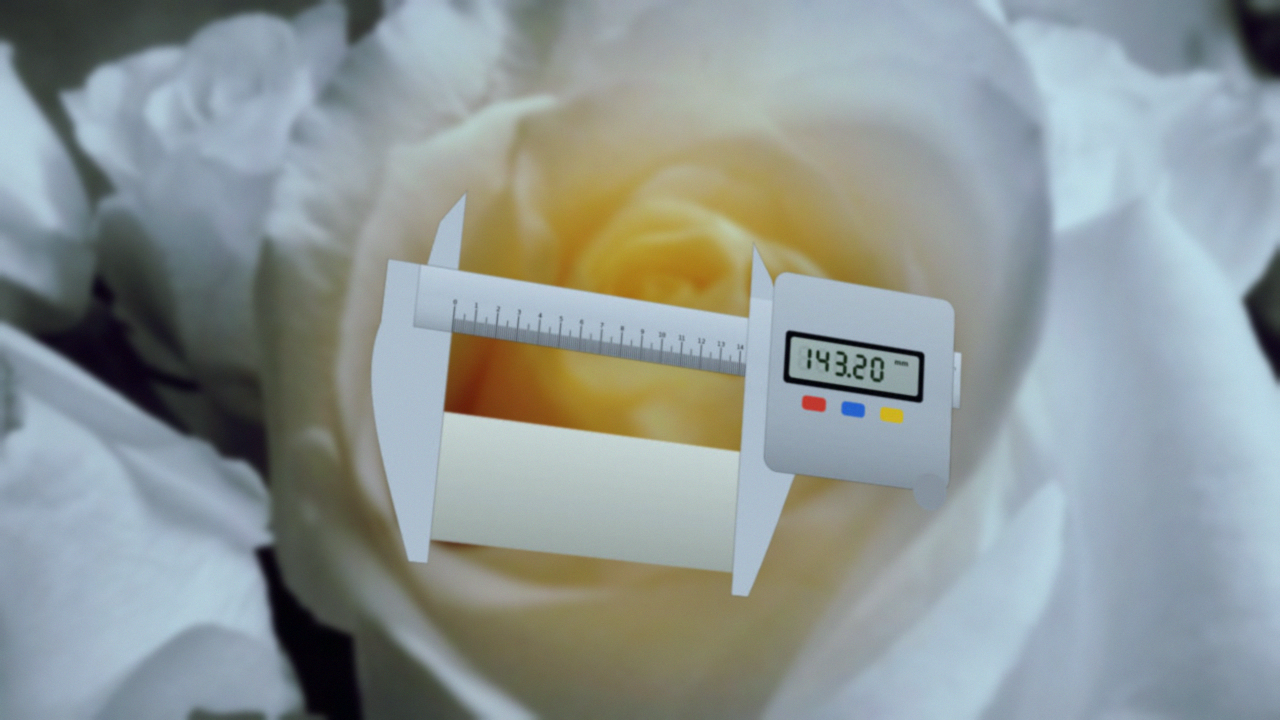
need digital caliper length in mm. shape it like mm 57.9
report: mm 143.20
